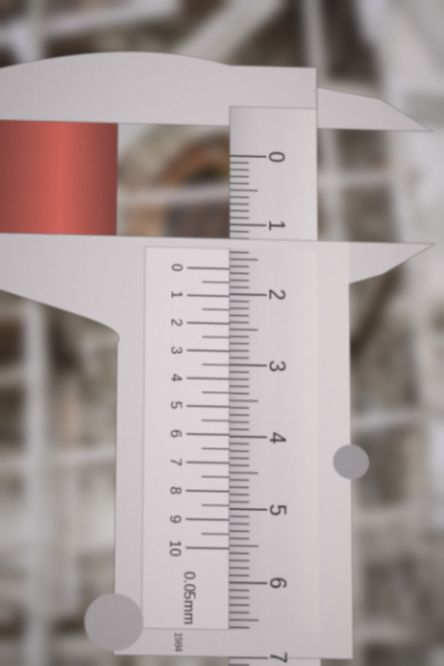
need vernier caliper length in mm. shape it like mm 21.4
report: mm 16.4
